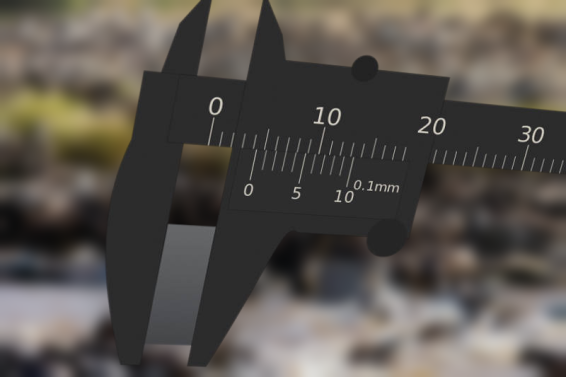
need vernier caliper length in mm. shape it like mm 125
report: mm 4.3
